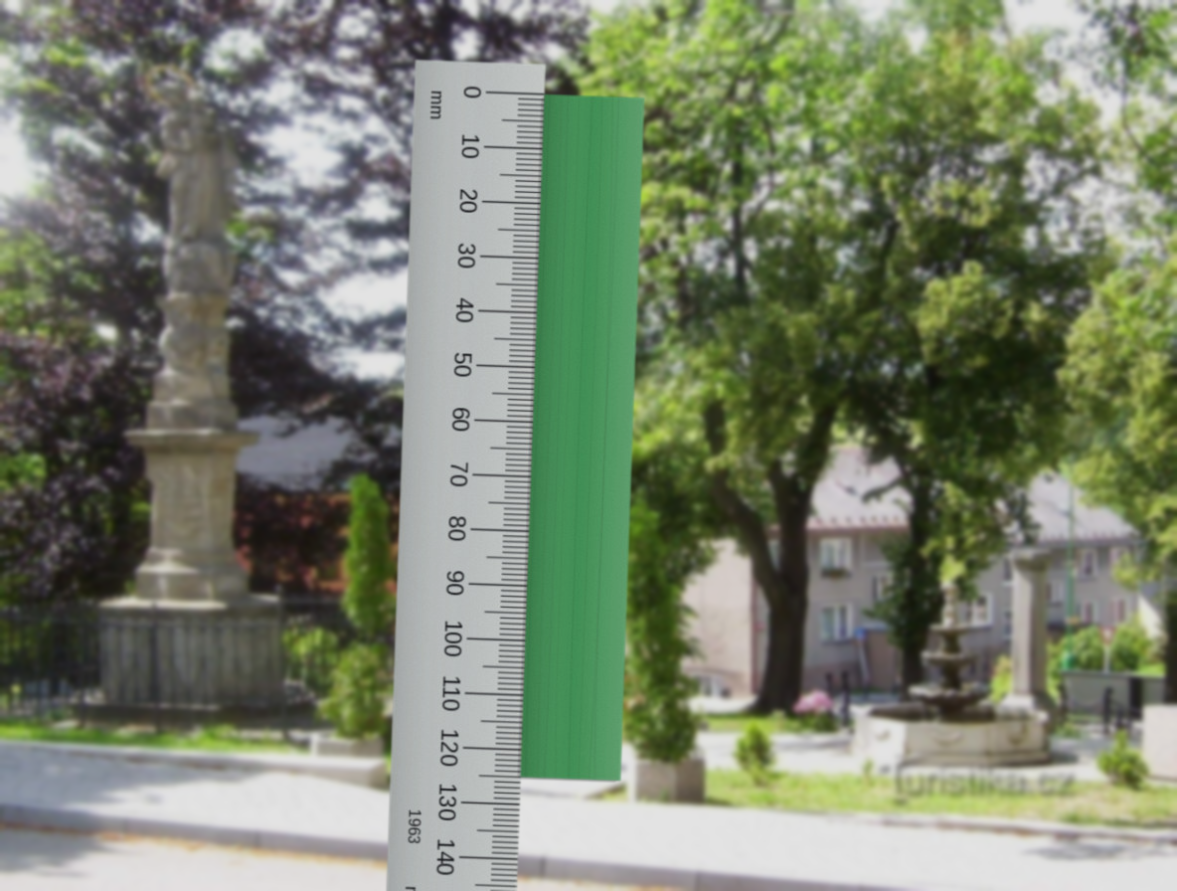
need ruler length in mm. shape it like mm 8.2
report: mm 125
